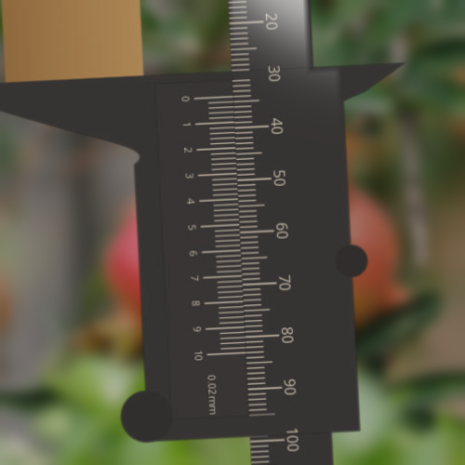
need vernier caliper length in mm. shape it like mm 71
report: mm 34.0
